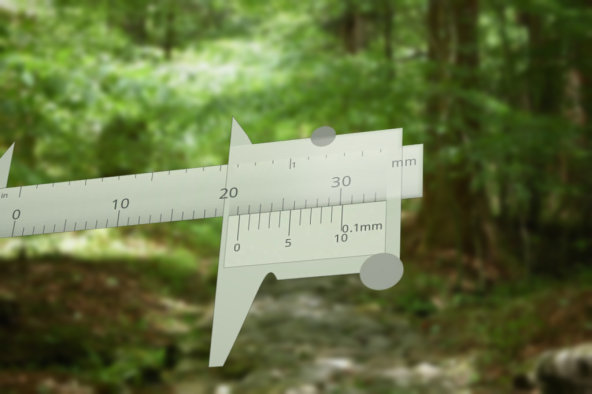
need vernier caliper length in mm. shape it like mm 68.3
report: mm 21.2
